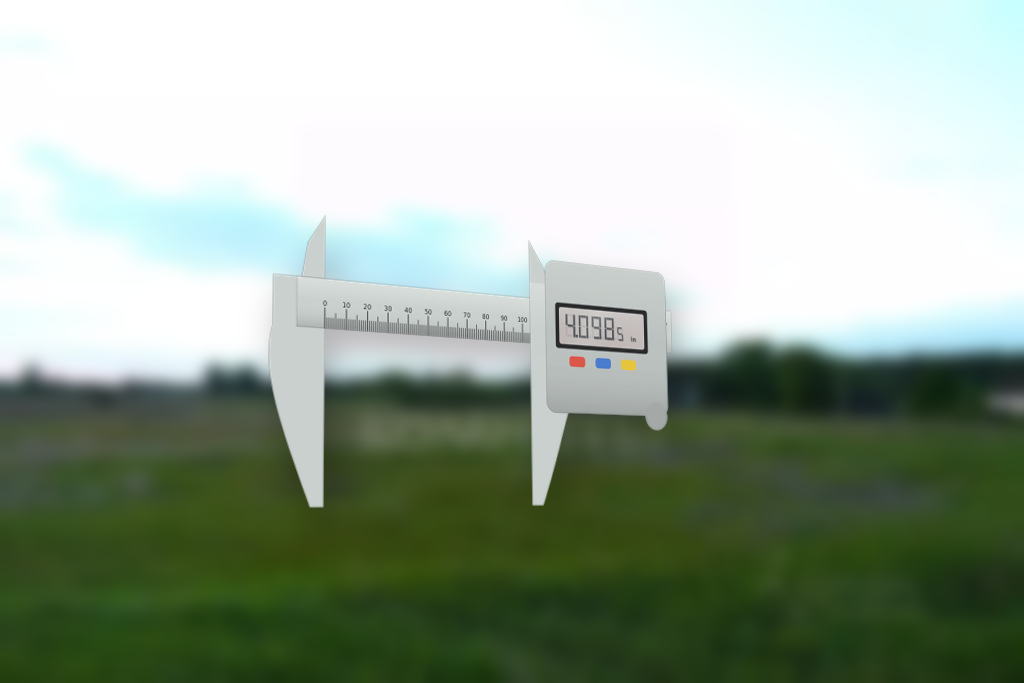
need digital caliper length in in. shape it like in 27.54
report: in 4.0985
